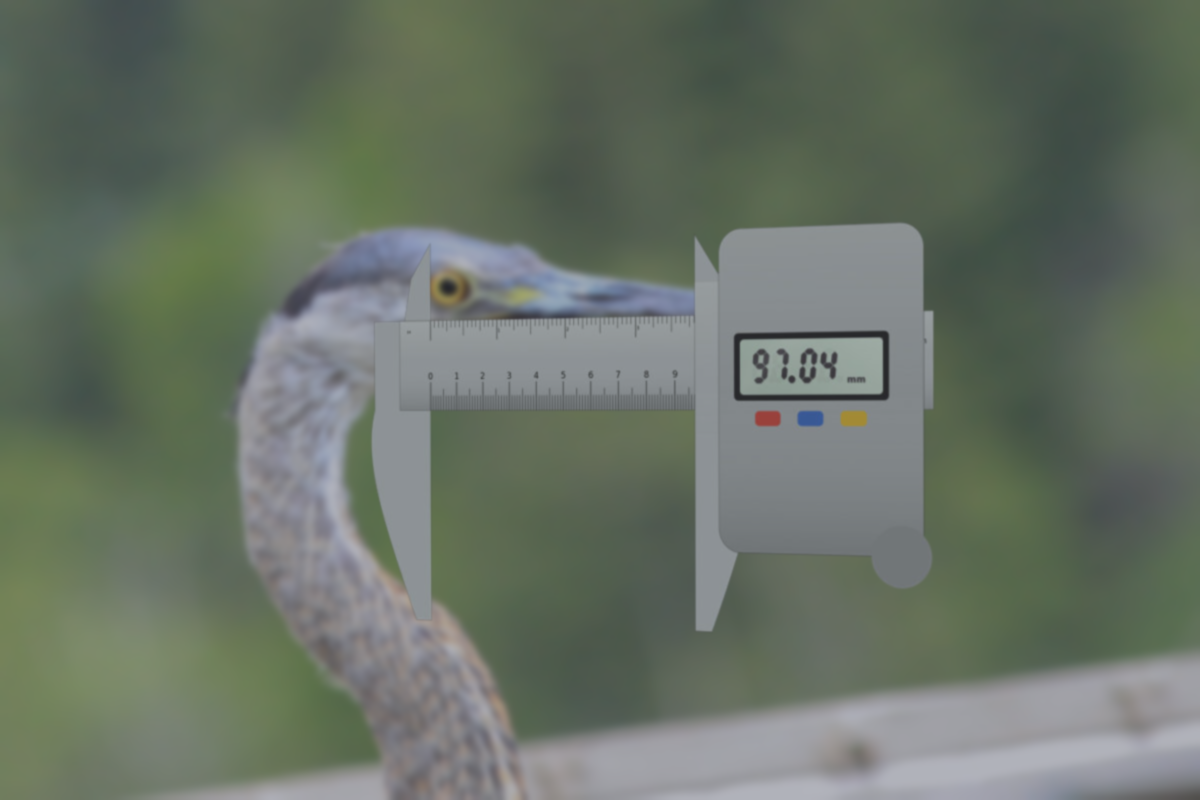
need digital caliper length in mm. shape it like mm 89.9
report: mm 97.04
